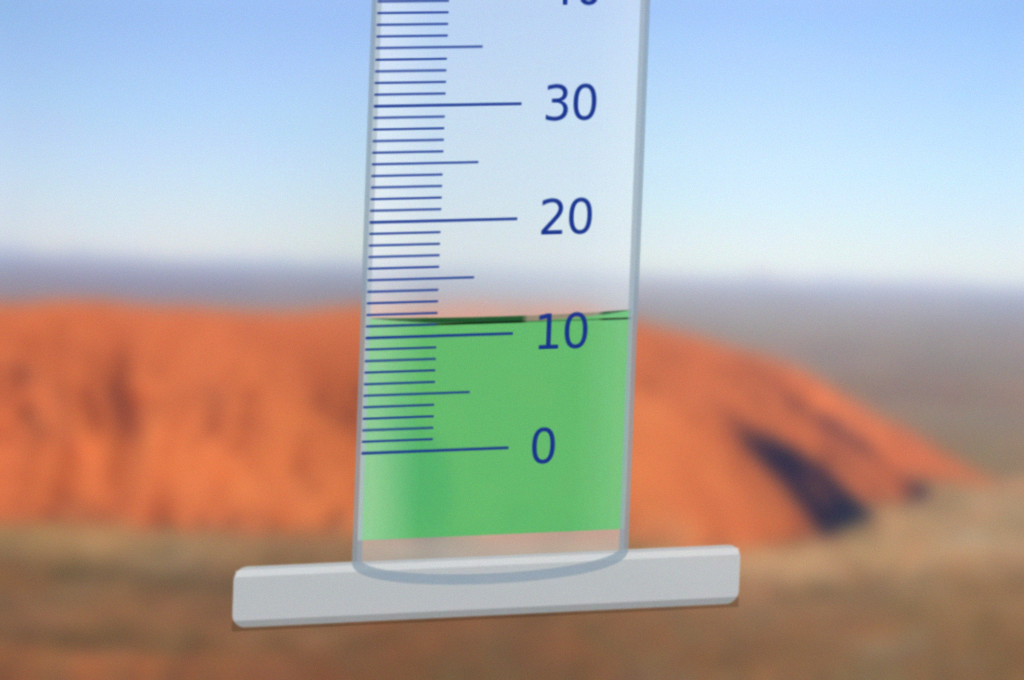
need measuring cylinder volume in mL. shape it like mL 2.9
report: mL 11
